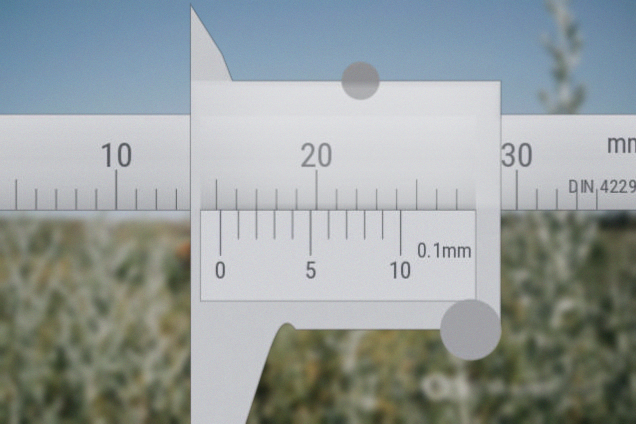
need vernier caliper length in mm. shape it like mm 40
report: mm 15.2
